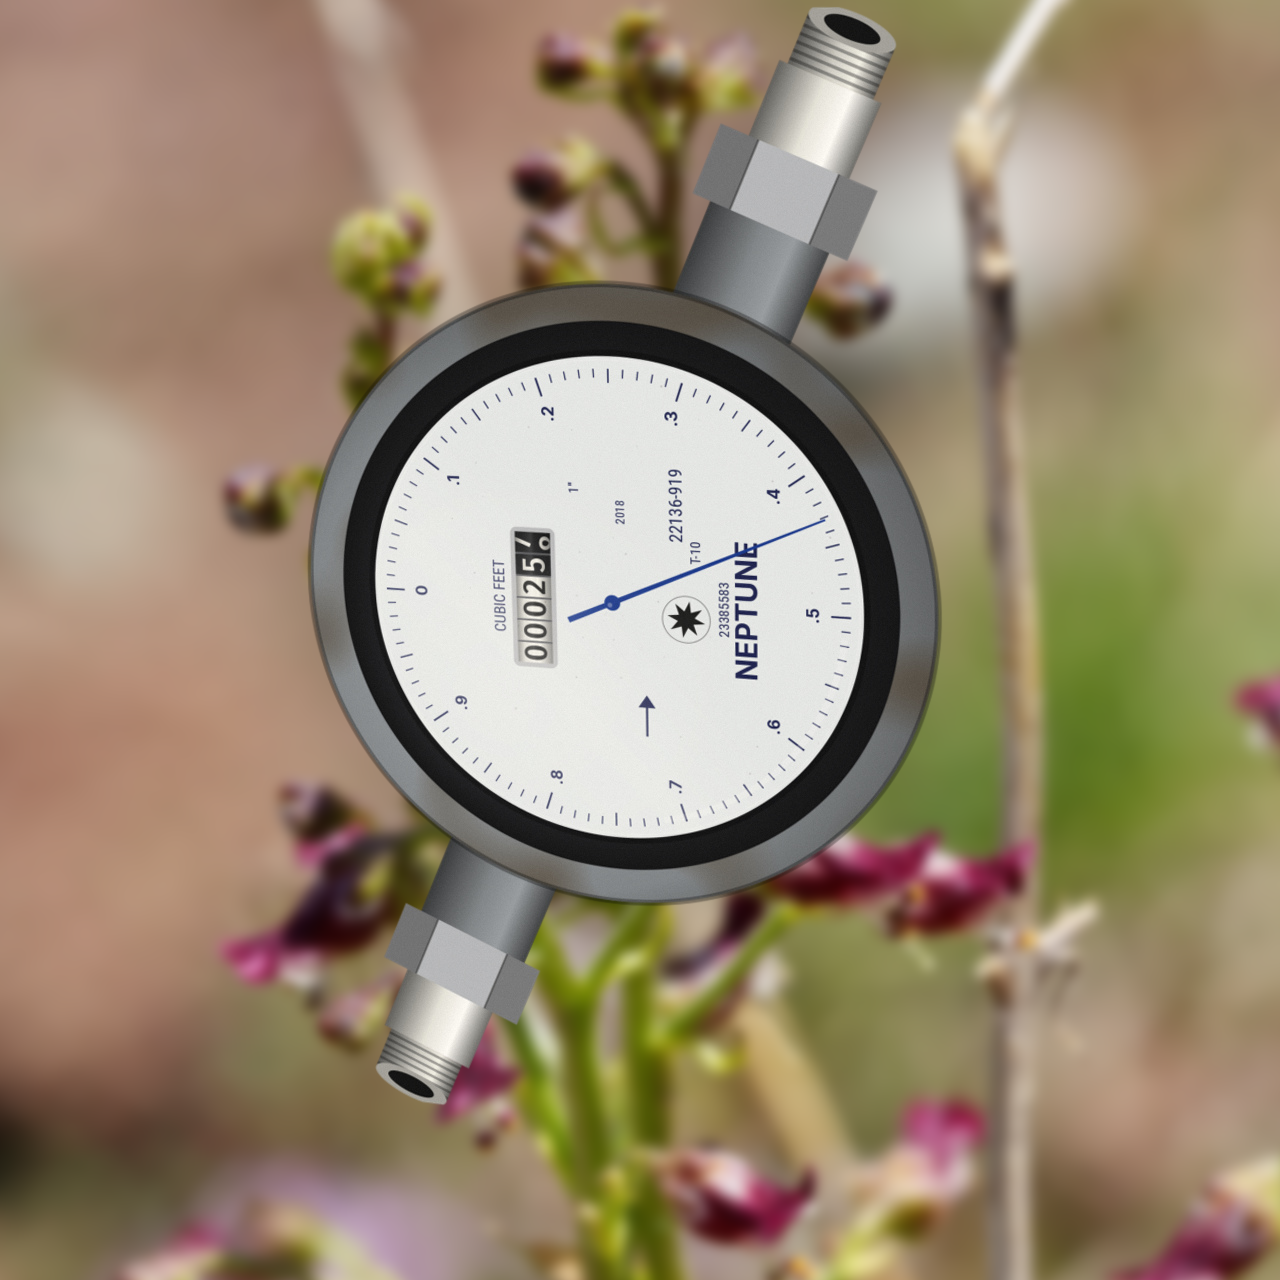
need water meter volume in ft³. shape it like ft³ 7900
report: ft³ 257.43
